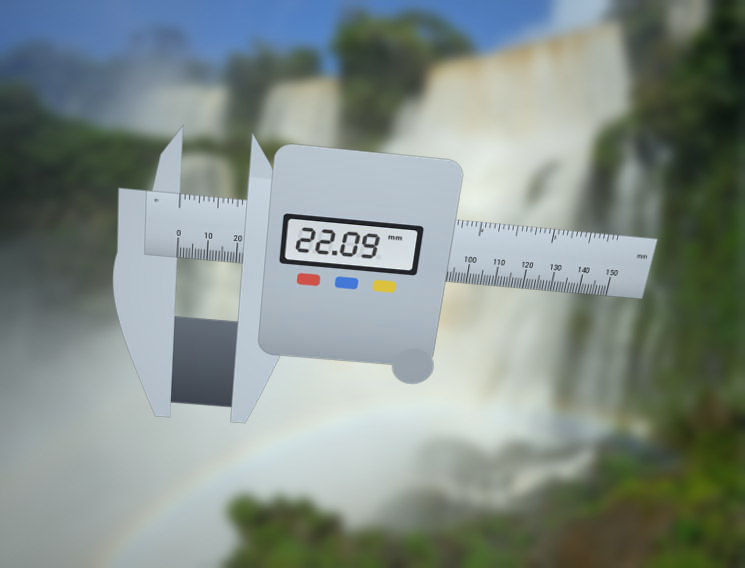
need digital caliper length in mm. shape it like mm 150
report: mm 22.09
